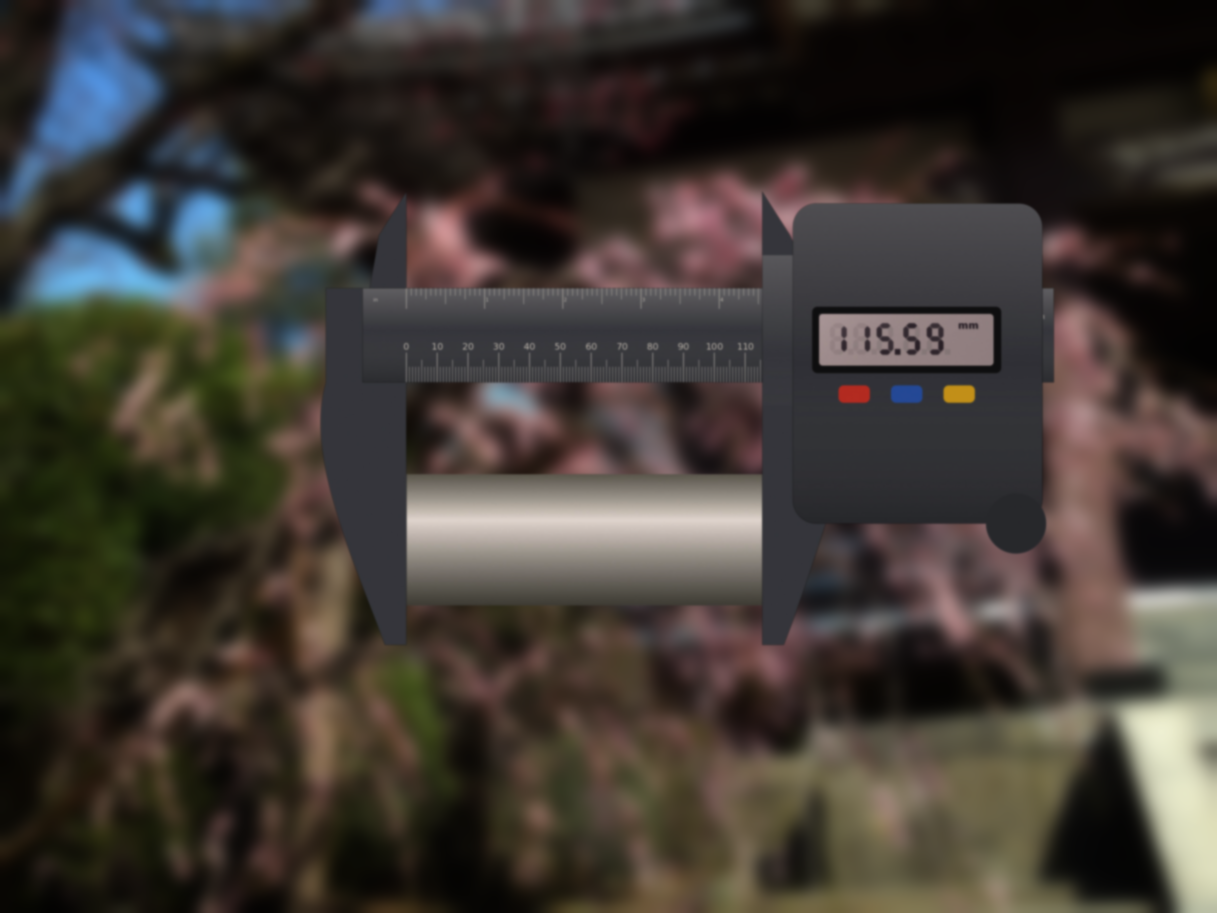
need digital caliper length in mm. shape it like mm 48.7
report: mm 115.59
